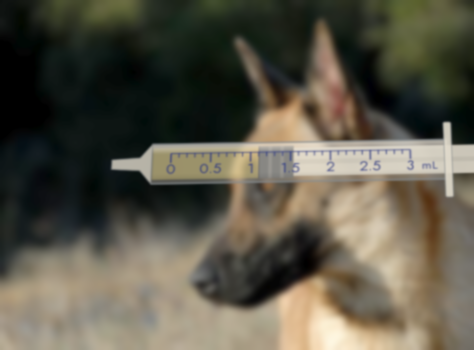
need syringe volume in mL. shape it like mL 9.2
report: mL 1.1
